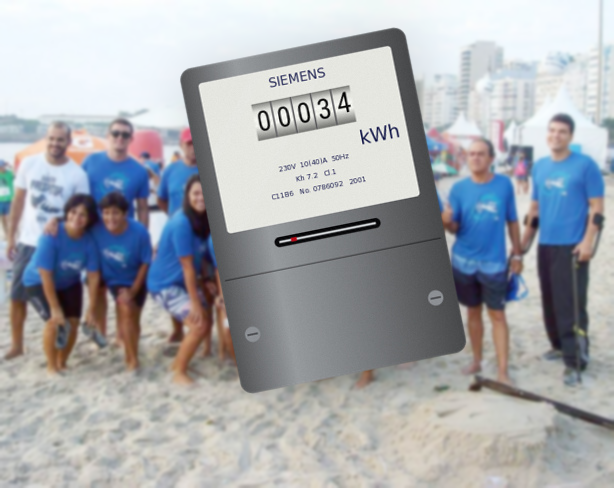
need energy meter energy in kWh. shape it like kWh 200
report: kWh 34
